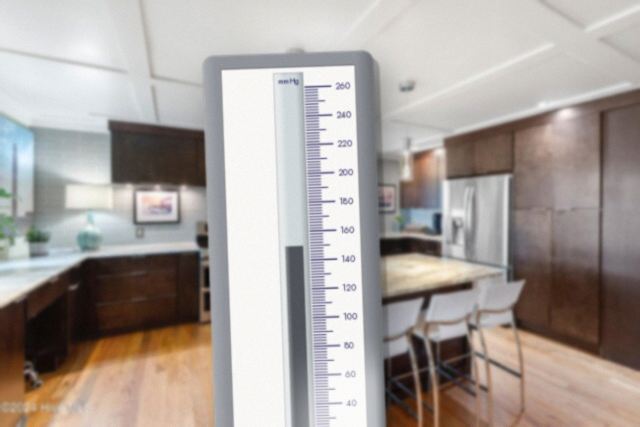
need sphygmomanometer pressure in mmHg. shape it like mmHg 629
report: mmHg 150
